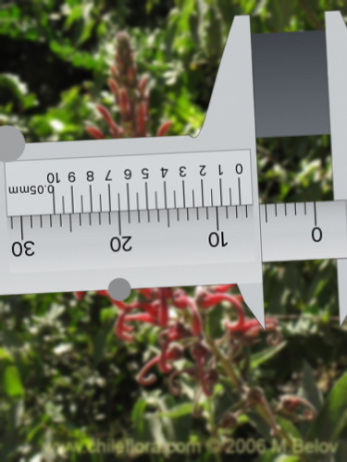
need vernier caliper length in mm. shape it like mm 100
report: mm 7.6
